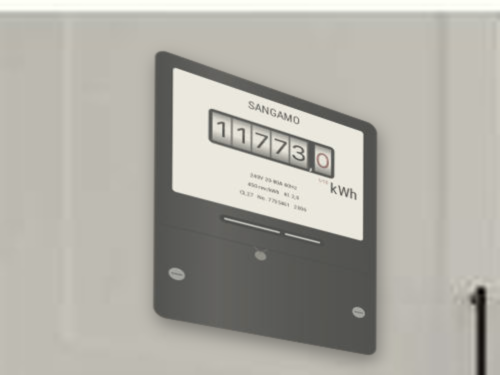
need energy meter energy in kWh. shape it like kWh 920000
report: kWh 11773.0
